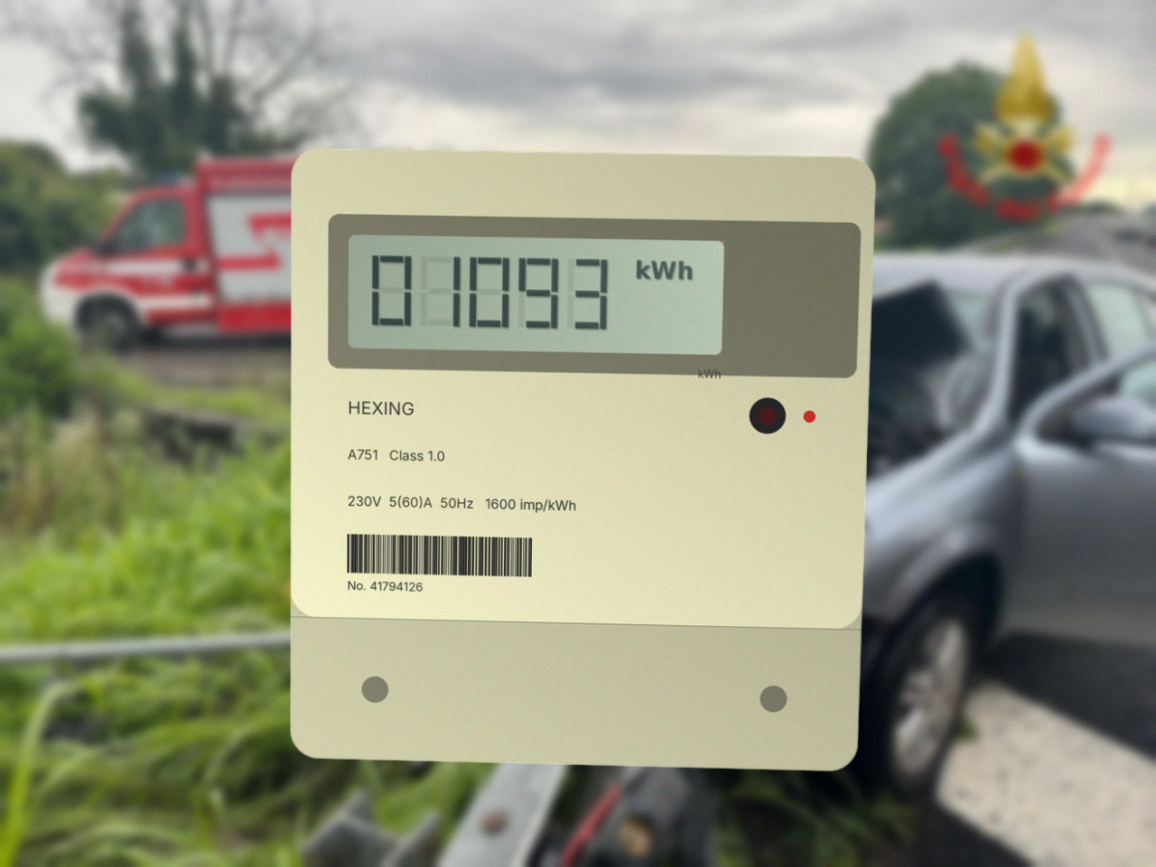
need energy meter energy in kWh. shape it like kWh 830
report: kWh 1093
